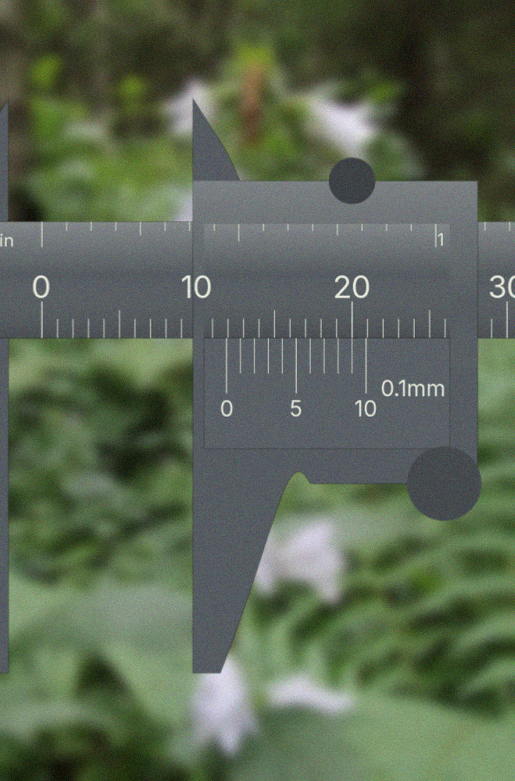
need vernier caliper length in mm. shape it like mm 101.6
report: mm 11.9
